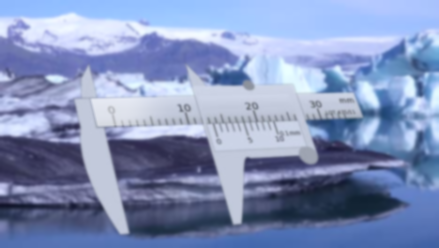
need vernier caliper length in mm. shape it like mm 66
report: mm 13.5
